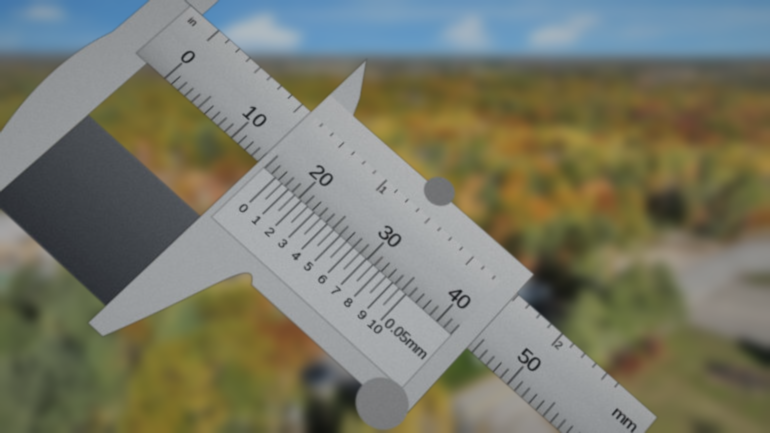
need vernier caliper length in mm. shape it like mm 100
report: mm 16.6
